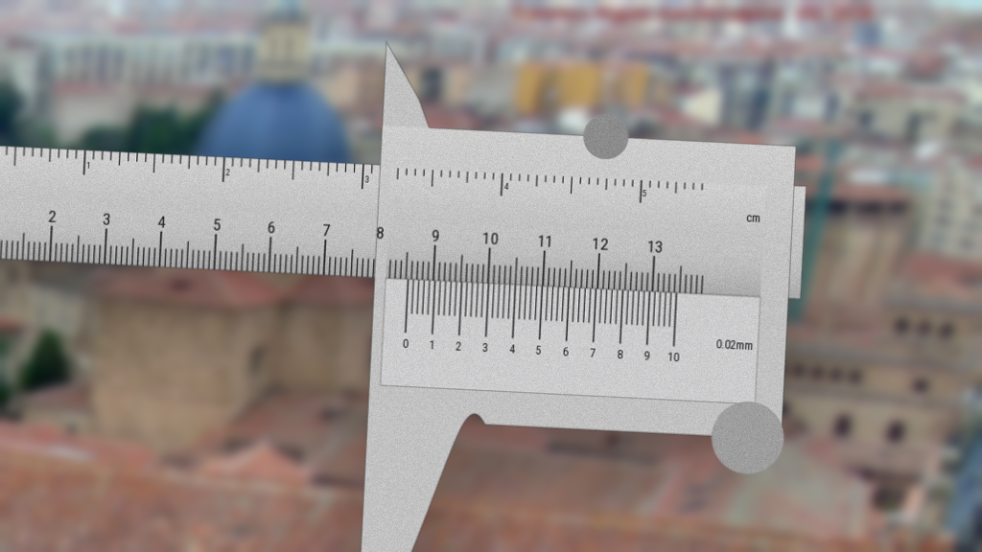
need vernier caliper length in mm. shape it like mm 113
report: mm 85.4
